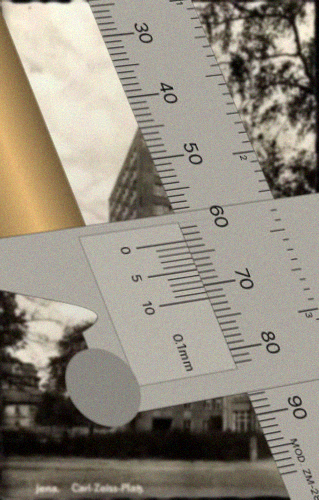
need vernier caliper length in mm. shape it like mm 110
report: mm 63.0
